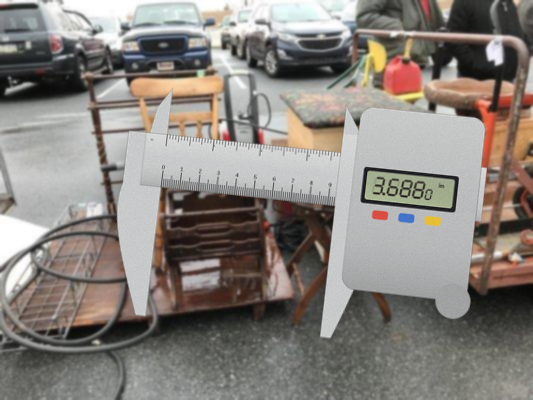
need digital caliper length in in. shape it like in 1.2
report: in 3.6880
